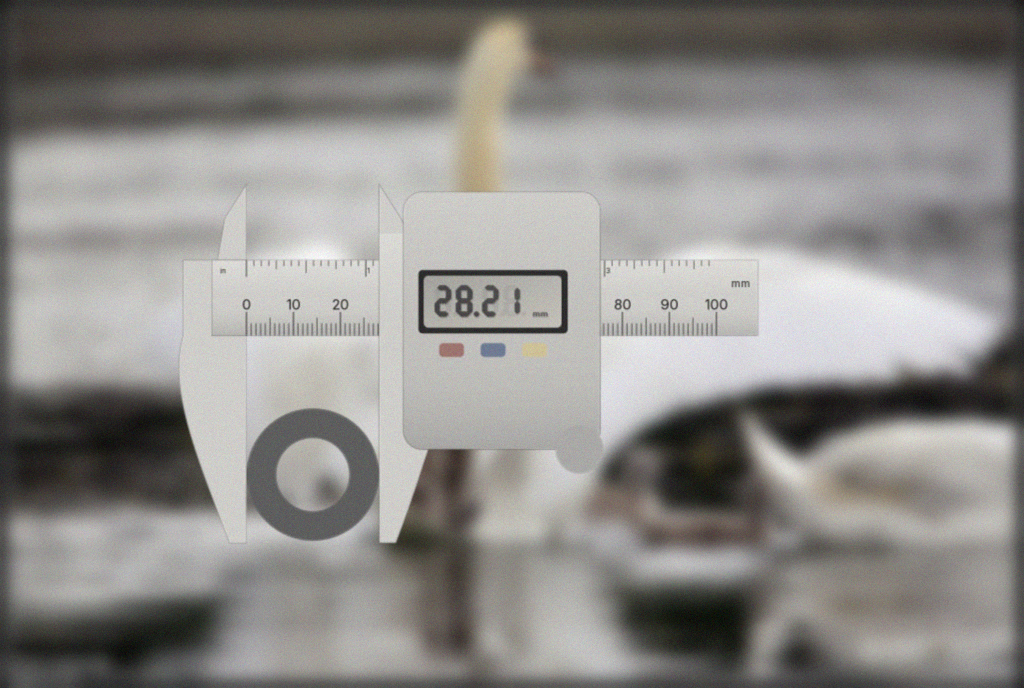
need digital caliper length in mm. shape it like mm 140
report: mm 28.21
